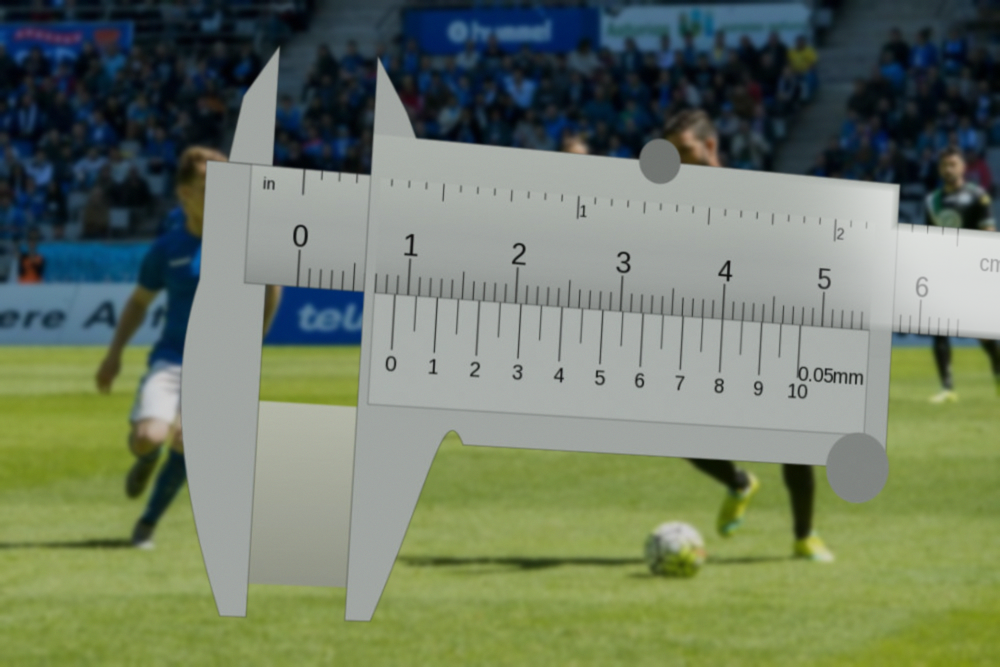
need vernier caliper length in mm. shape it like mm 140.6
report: mm 8.8
